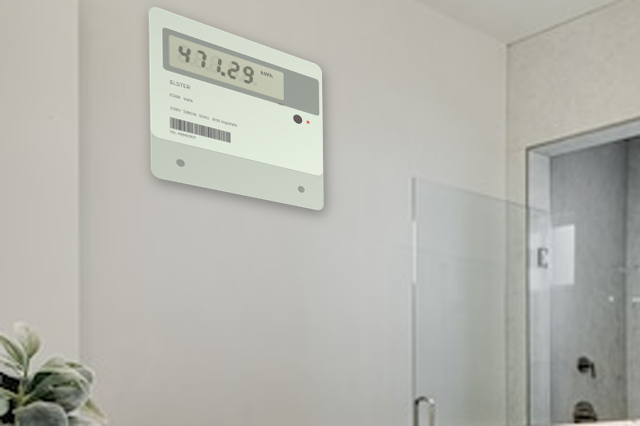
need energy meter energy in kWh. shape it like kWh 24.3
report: kWh 471.29
